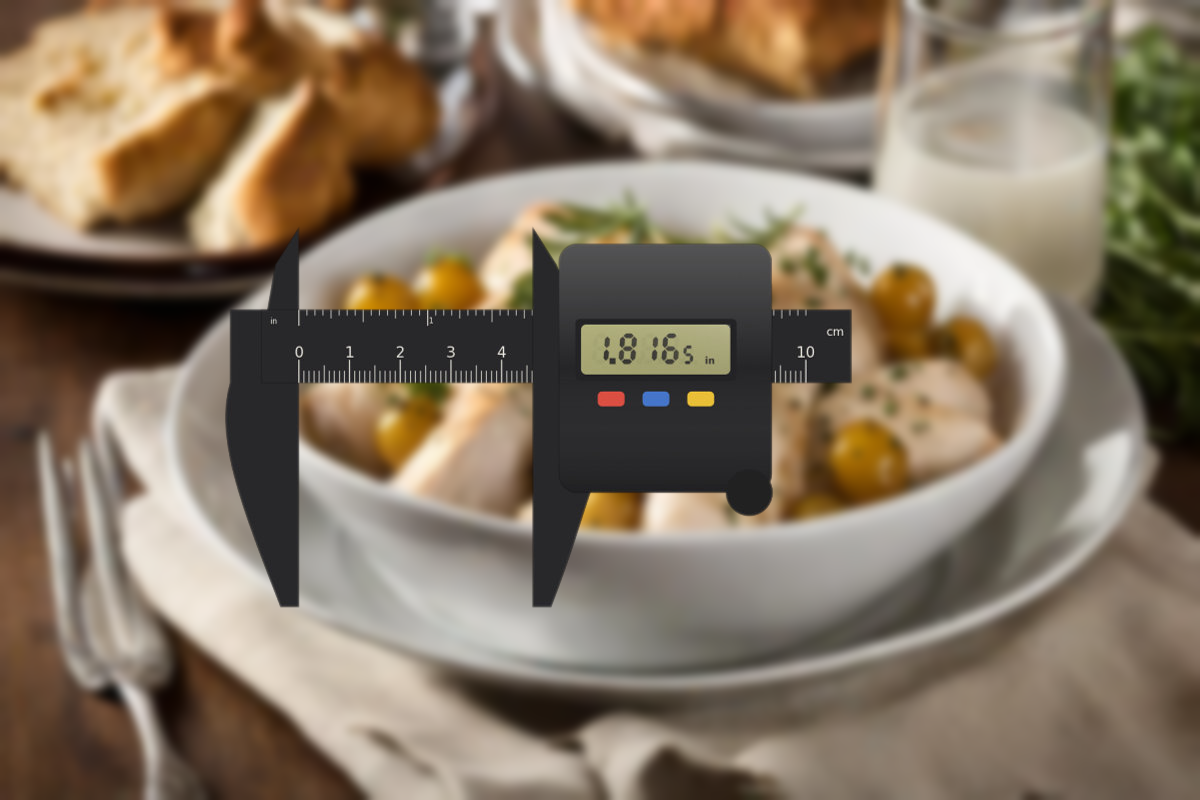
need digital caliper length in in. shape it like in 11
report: in 1.8165
